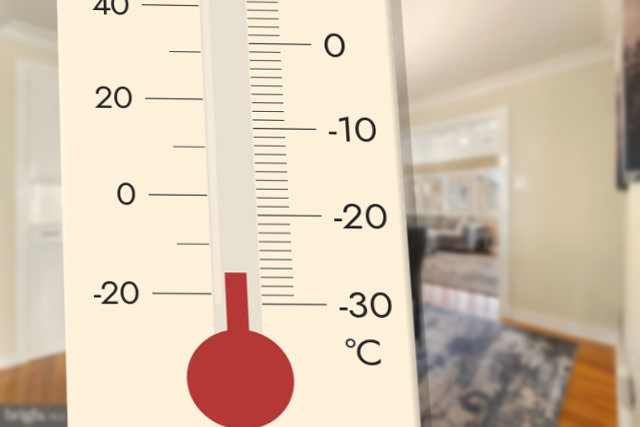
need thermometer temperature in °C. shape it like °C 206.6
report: °C -26.5
